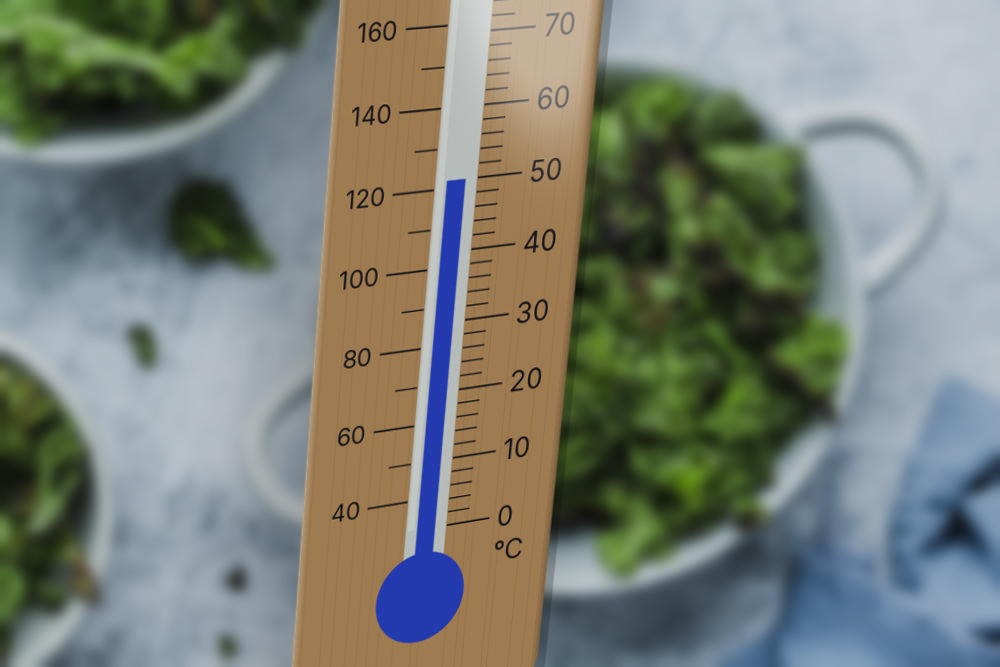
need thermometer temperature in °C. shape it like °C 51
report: °C 50
